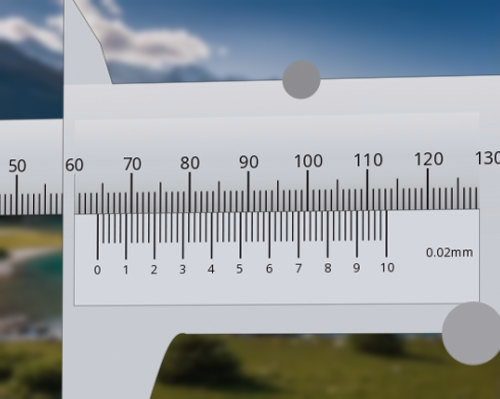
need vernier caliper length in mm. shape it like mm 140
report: mm 64.2
